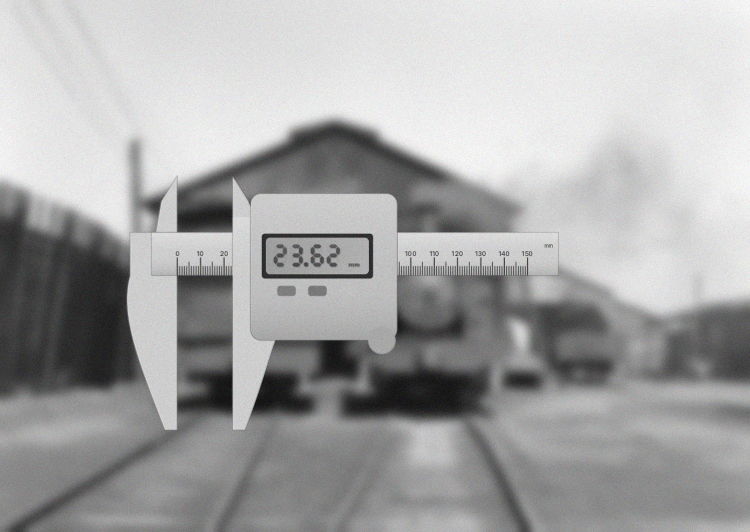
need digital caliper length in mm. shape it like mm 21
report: mm 23.62
